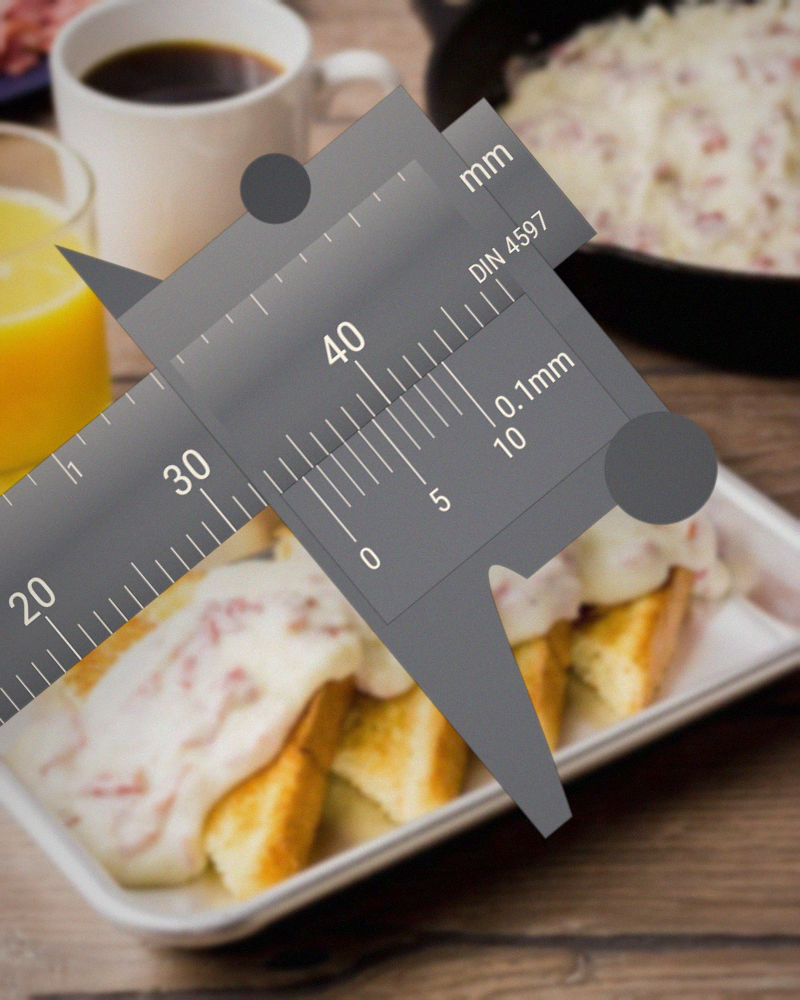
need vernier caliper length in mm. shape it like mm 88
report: mm 34.3
